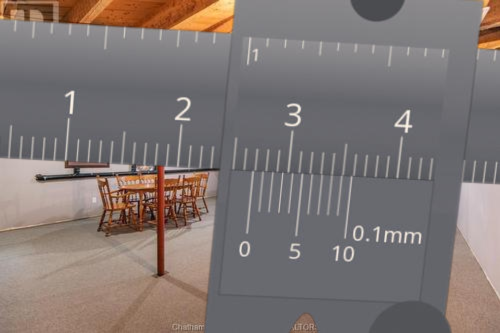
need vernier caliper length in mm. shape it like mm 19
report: mm 26.8
